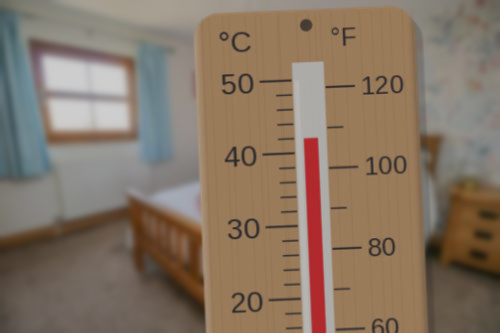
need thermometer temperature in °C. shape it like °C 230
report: °C 42
